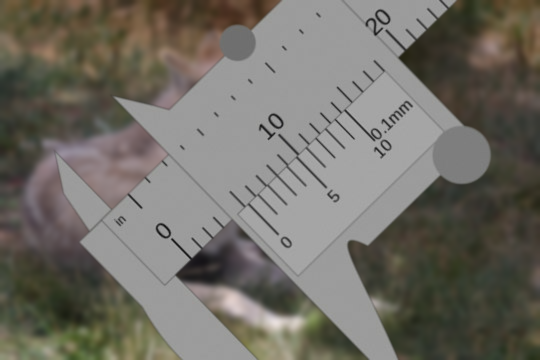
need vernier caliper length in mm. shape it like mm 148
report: mm 5.3
